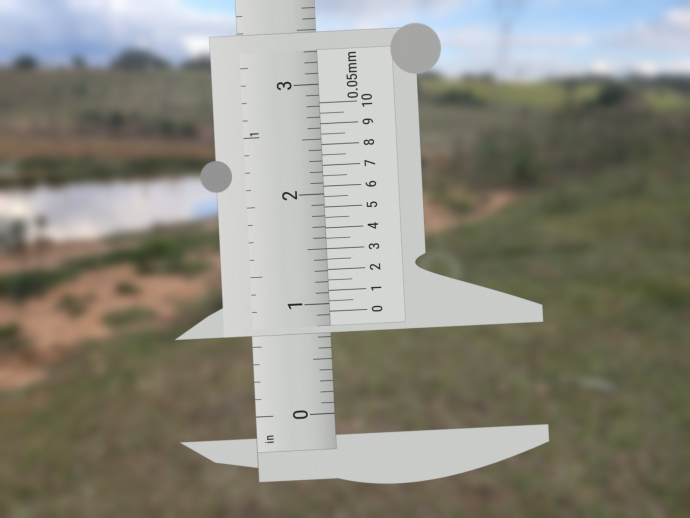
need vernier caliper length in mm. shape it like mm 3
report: mm 9.3
